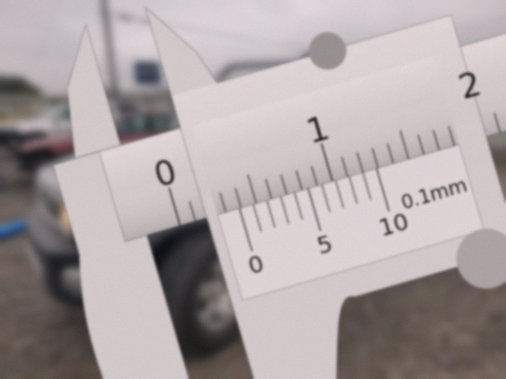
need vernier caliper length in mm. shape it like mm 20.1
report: mm 3.9
